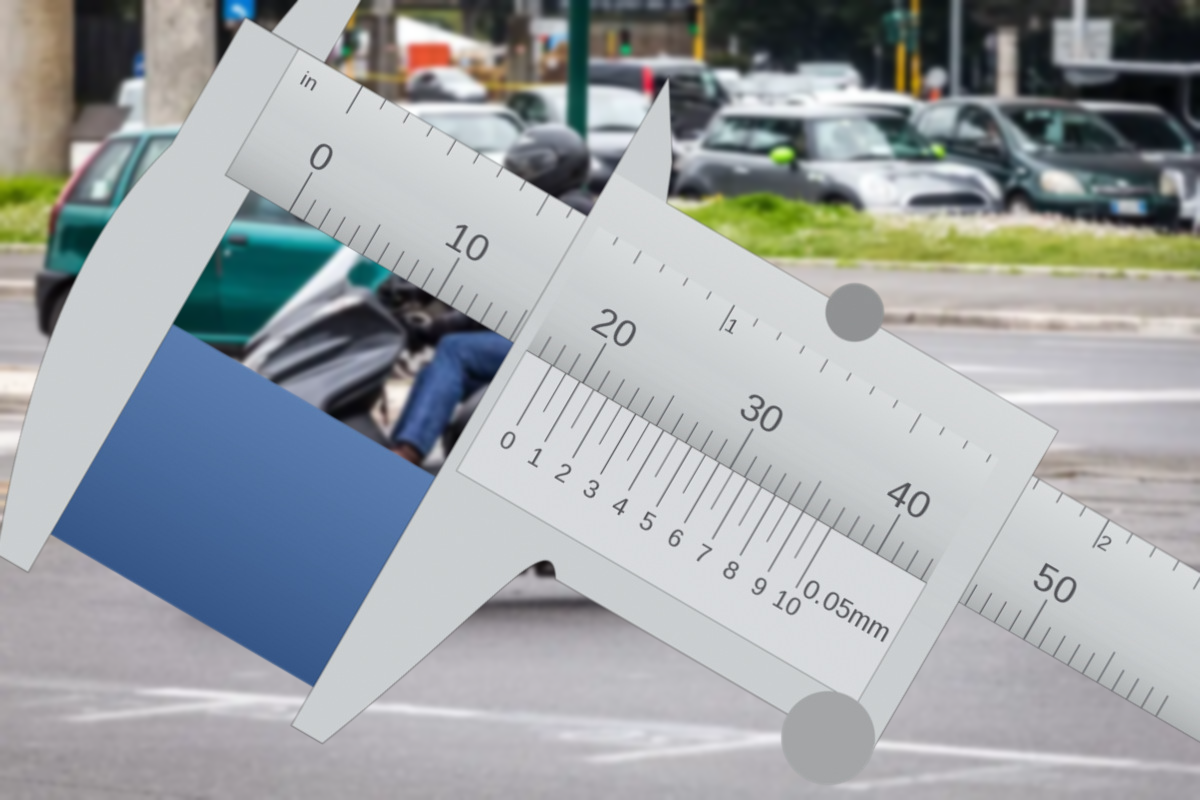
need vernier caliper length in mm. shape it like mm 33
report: mm 17.9
